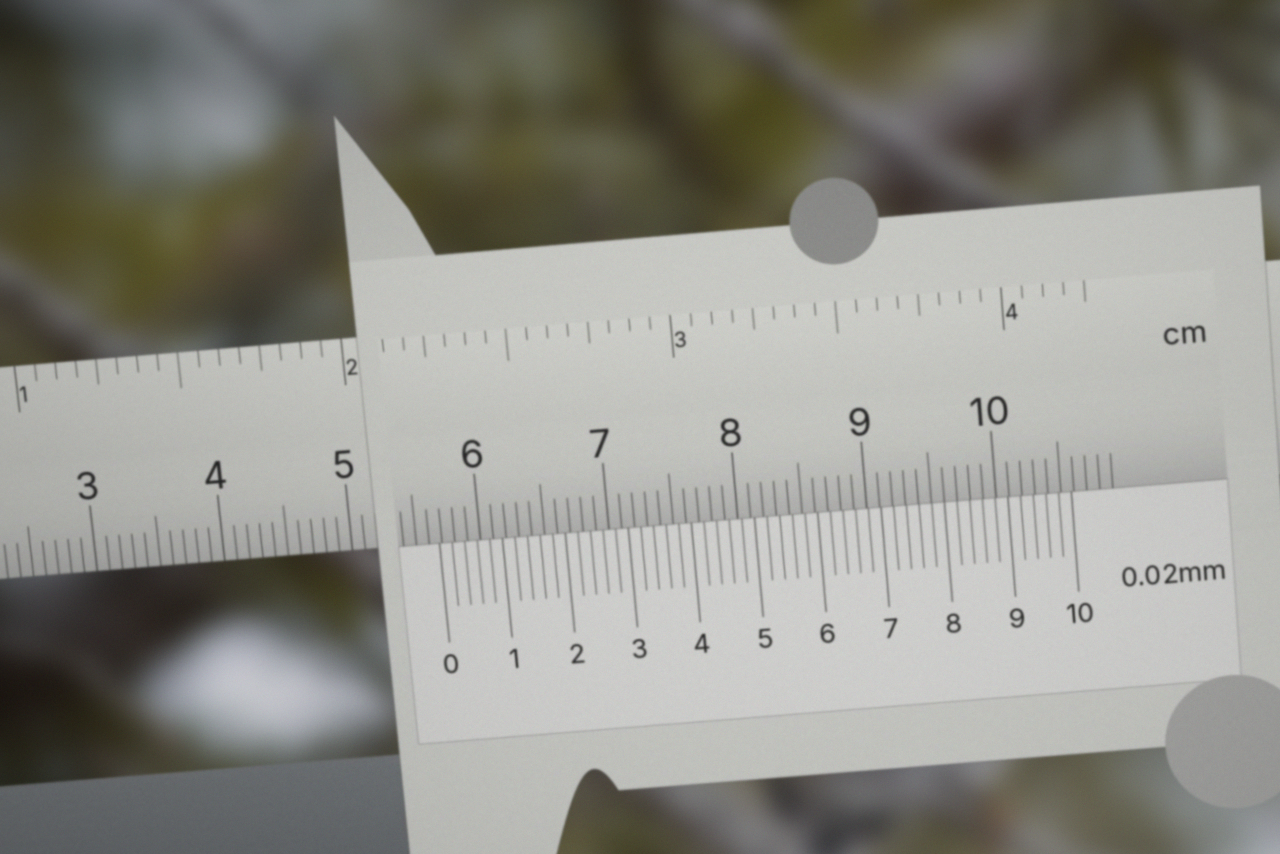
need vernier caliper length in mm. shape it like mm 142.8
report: mm 56.8
